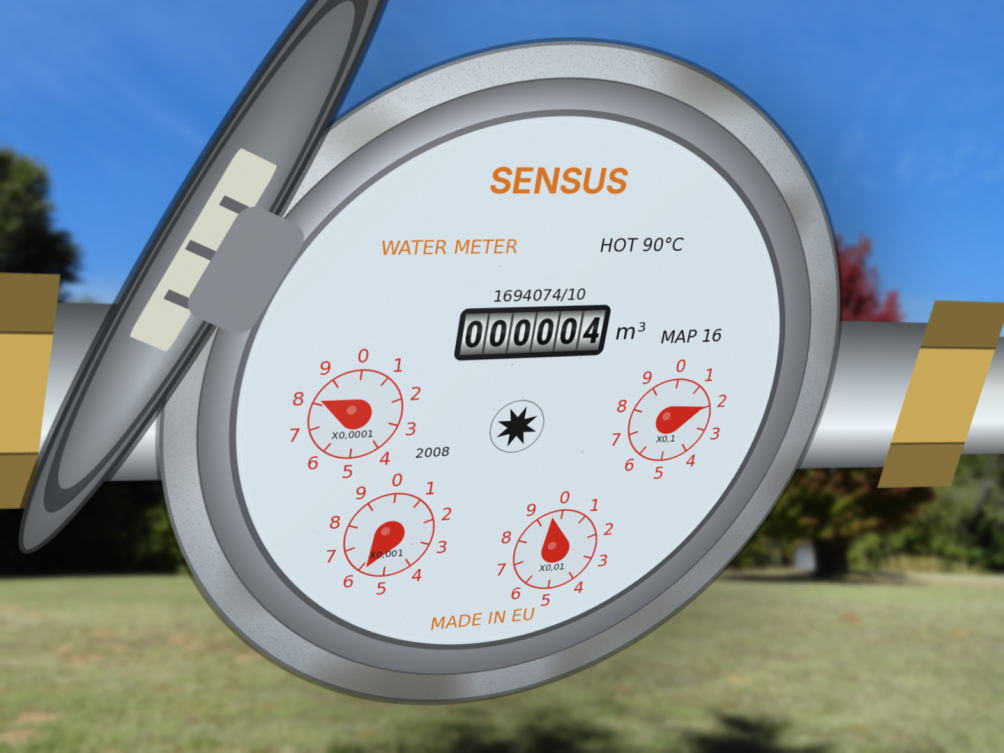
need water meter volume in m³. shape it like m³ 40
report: m³ 4.1958
